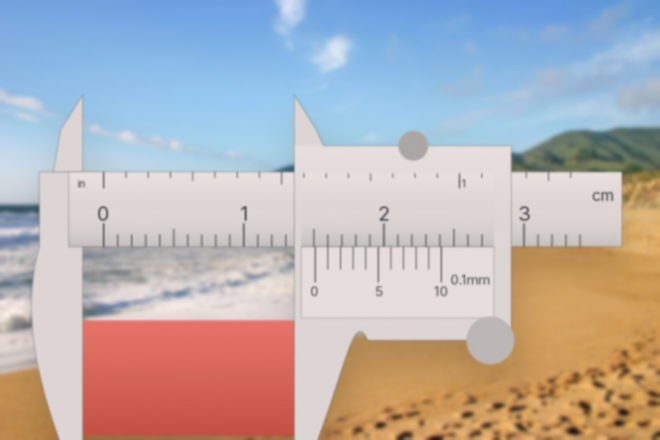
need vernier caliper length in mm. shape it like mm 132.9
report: mm 15.1
